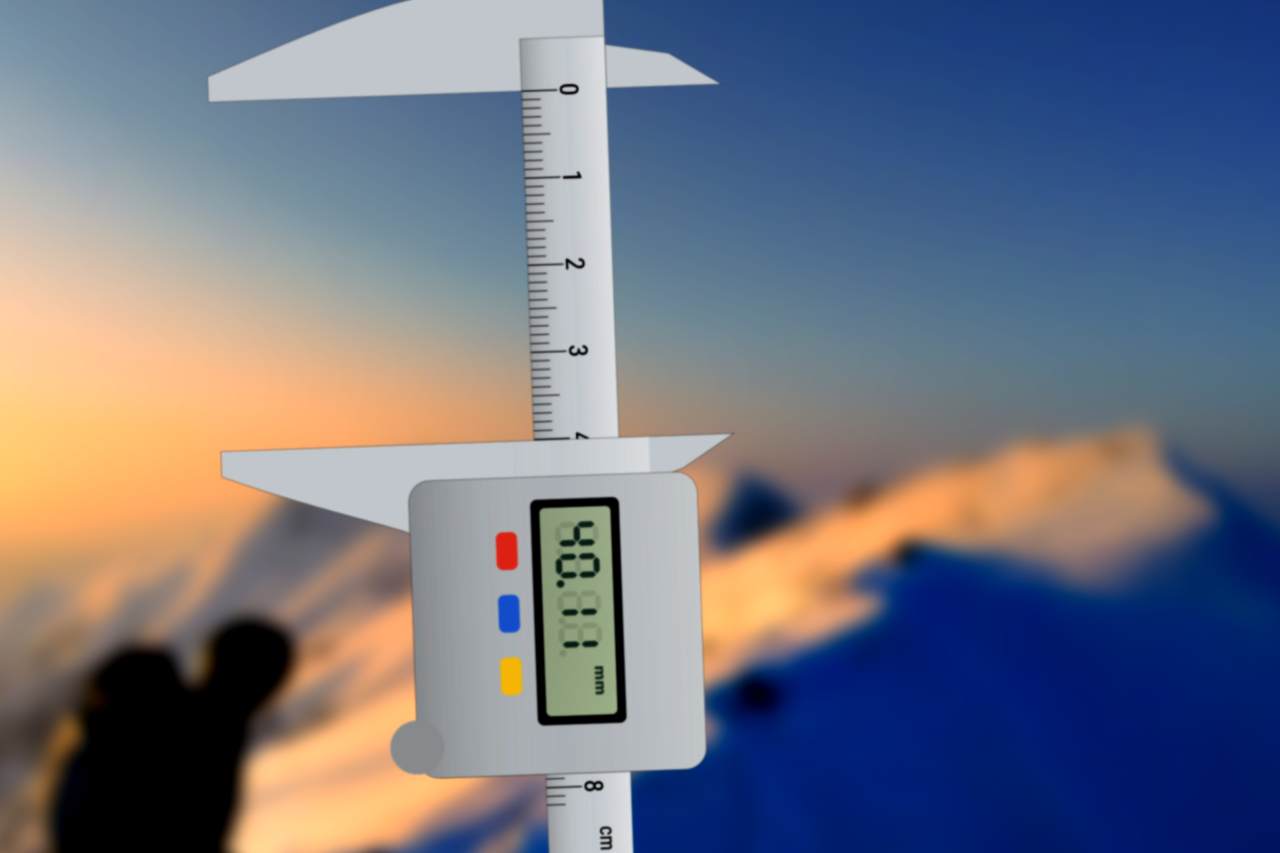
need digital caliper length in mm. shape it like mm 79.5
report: mm 40.11
